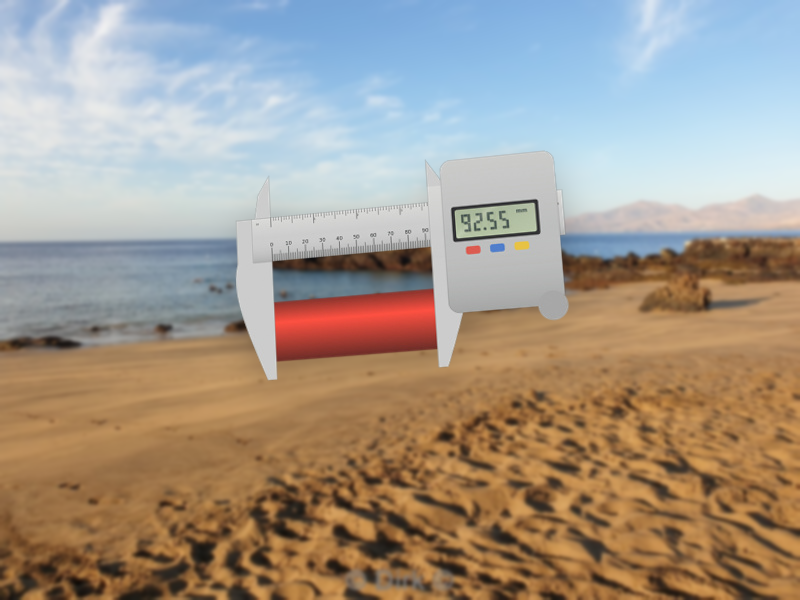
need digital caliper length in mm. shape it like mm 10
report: mm 92.55
